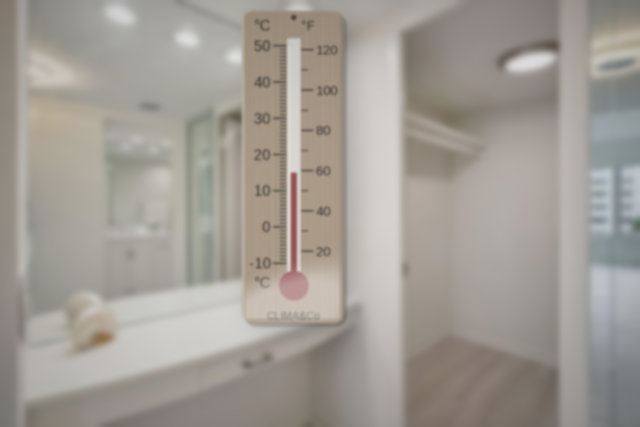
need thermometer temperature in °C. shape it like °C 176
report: °C 15
